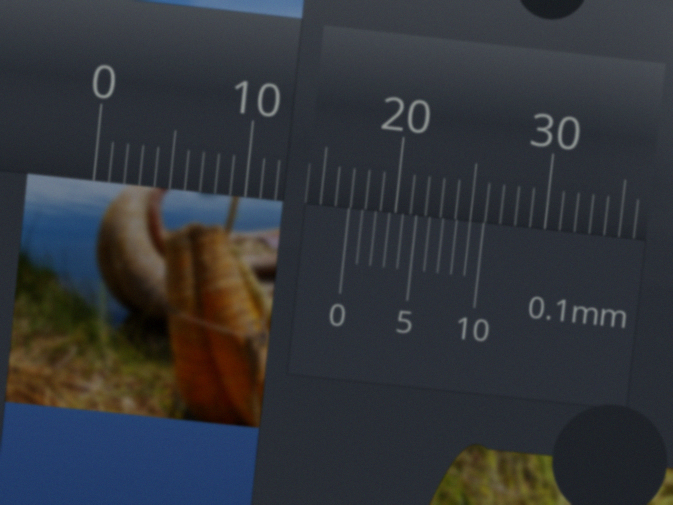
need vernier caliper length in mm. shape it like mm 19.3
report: mm 16.9
